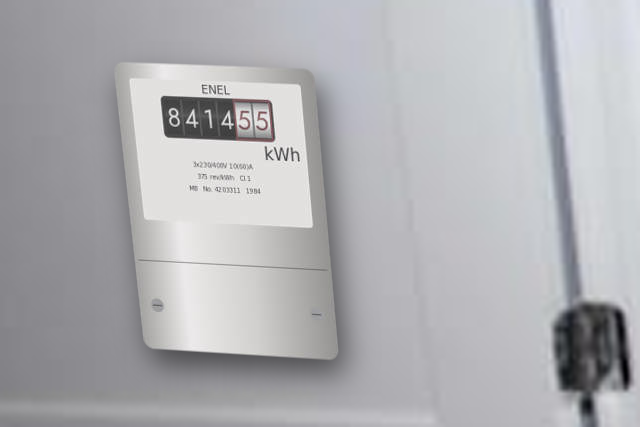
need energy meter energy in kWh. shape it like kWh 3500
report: kWh 8414.55
